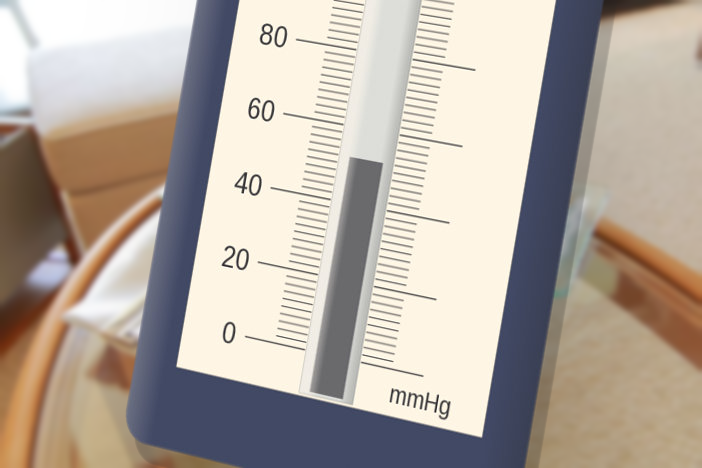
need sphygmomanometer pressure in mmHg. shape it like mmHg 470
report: mmHg 52
